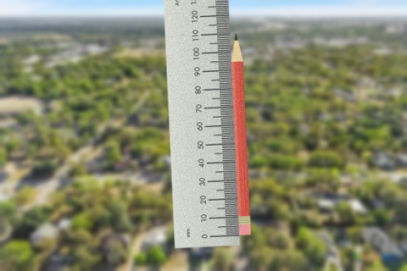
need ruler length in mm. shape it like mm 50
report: mm 110
